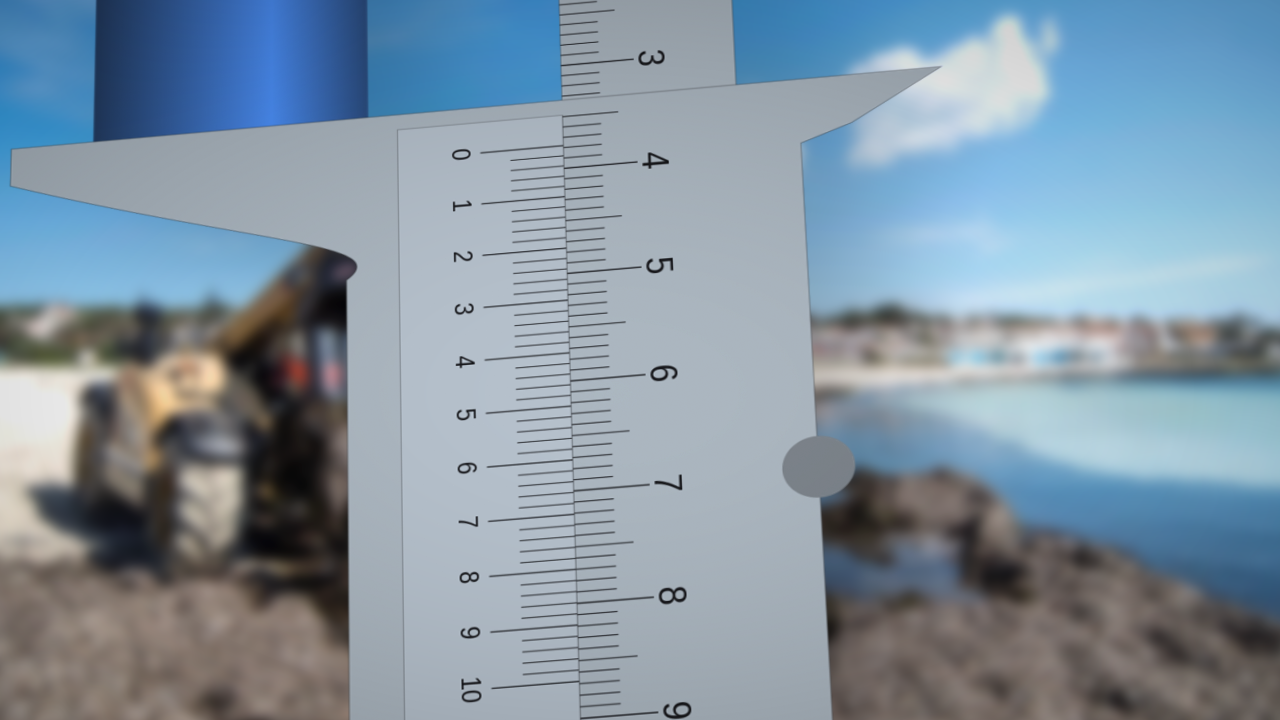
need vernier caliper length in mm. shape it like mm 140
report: mm 37.8
